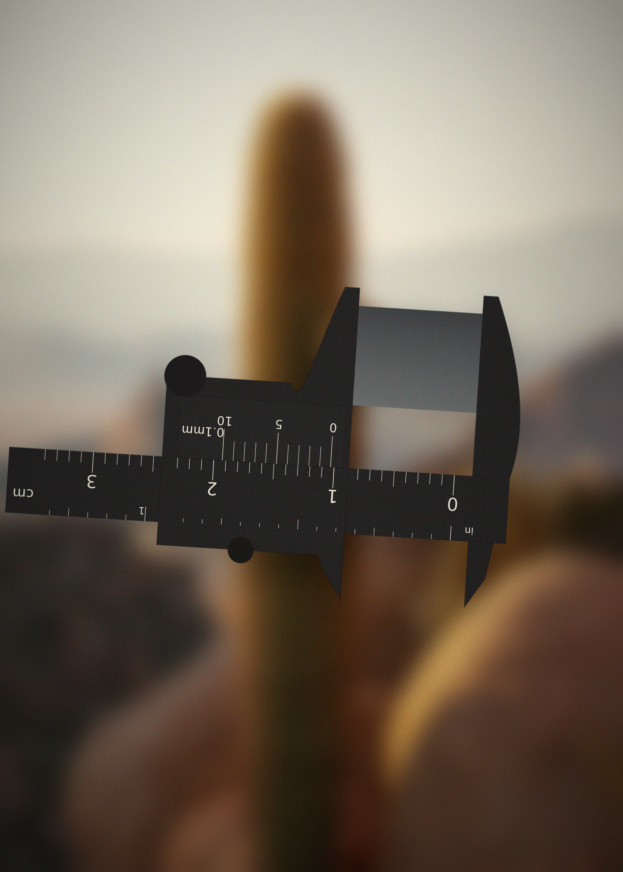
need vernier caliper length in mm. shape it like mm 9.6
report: mm 10.3
